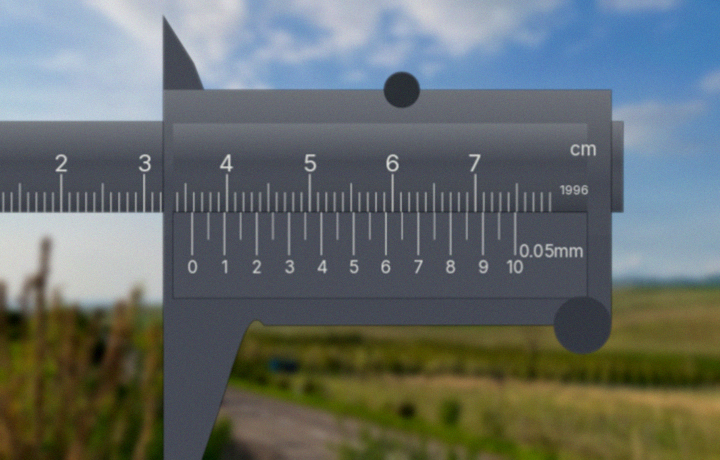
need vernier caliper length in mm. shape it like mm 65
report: mm 35.8
